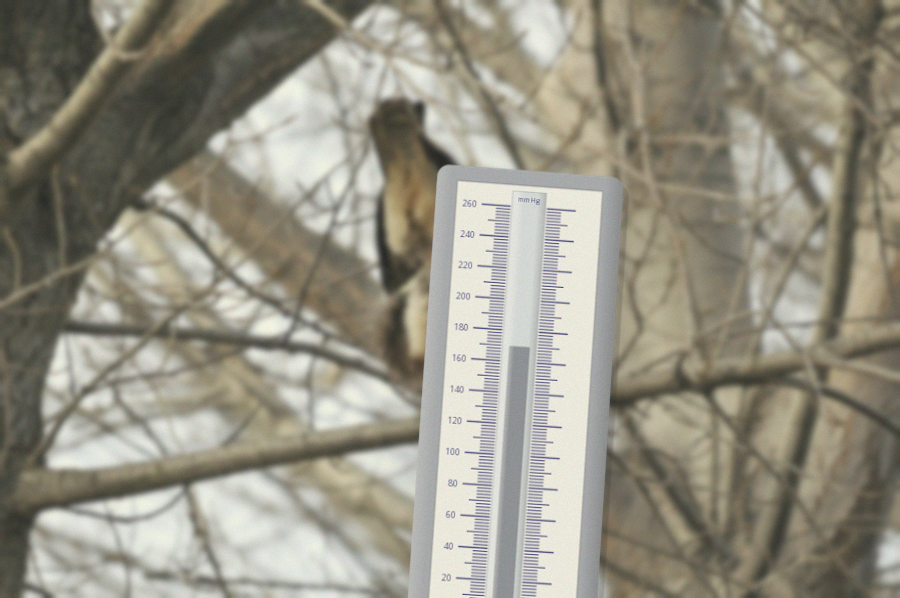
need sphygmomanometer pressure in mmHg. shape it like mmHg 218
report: mmHg 170
